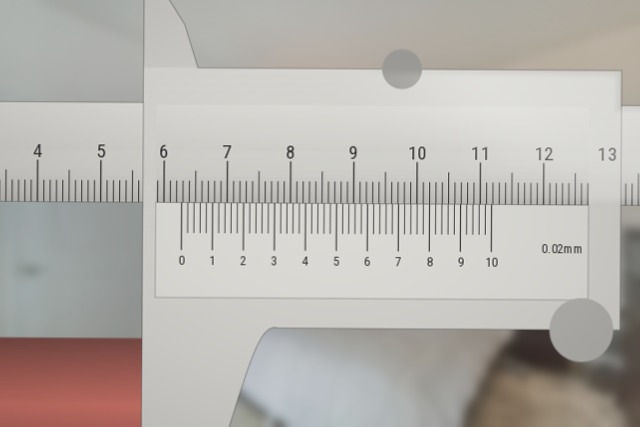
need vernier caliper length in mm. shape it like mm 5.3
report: mm 62.8
